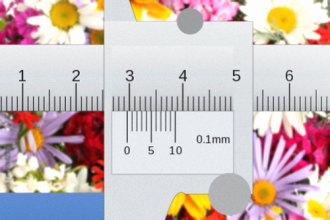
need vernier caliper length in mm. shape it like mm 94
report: mm 29.6
